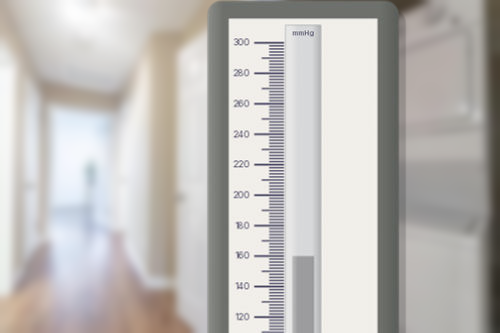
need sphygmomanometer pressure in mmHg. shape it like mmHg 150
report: mmHg 160
